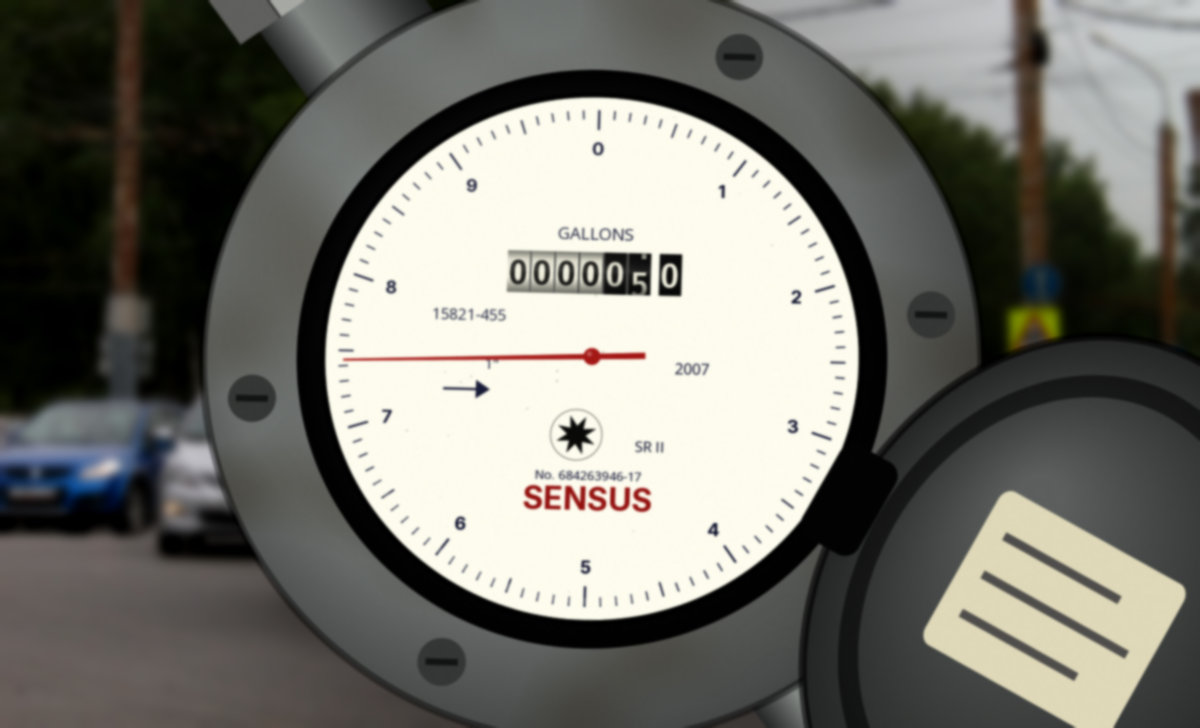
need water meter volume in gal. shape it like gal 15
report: gal 47.4
